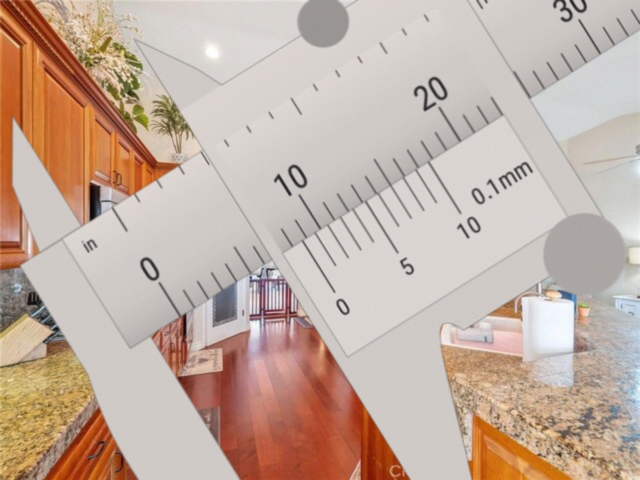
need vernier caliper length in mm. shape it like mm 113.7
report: mm 8.7
